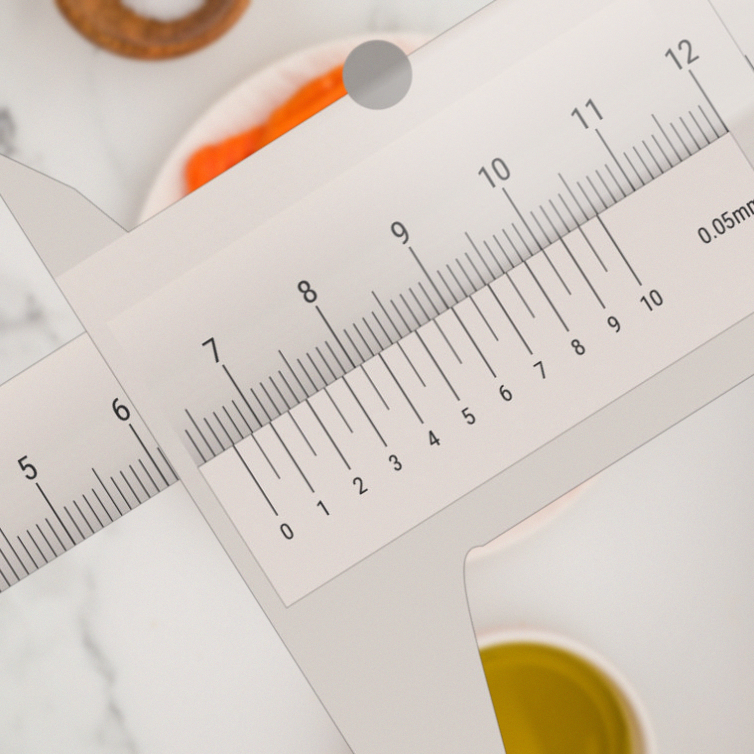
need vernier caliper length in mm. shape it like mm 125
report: mm 66.9
